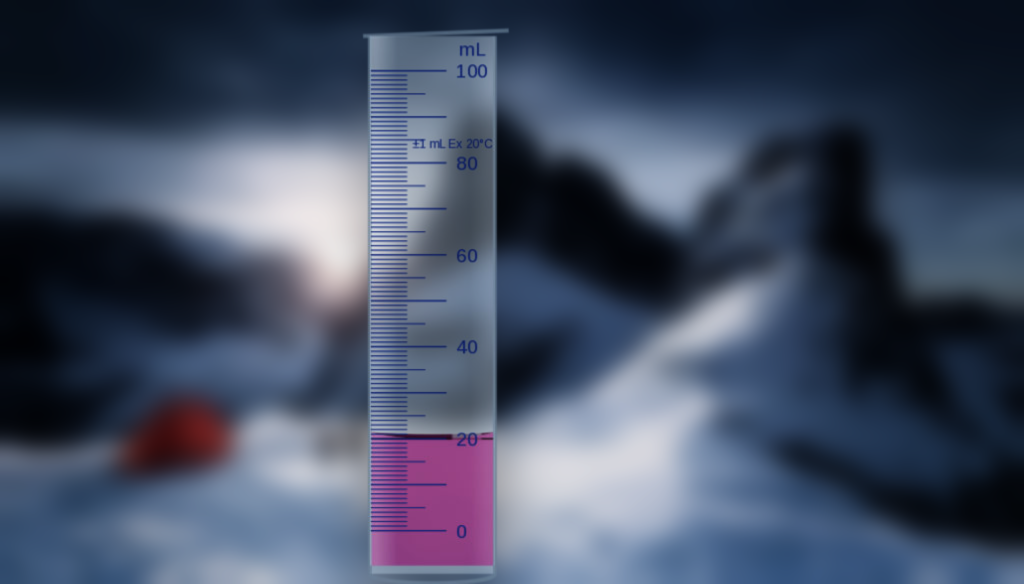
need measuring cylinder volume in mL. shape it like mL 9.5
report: mL 20
